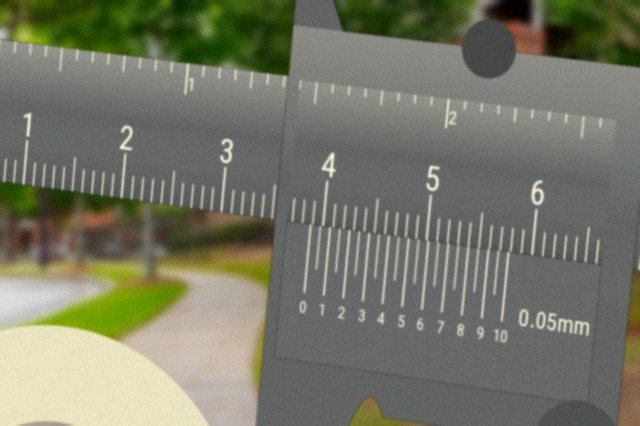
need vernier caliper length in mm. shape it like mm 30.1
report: mm 38.8
